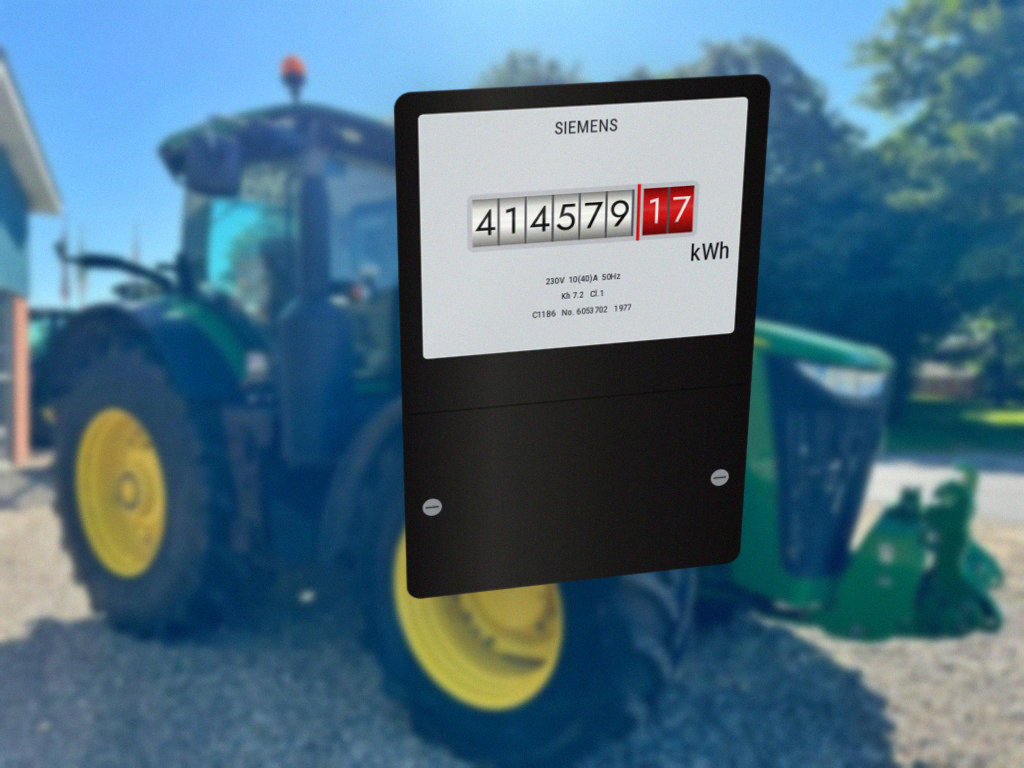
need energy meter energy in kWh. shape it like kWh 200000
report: kWh 414579.17
